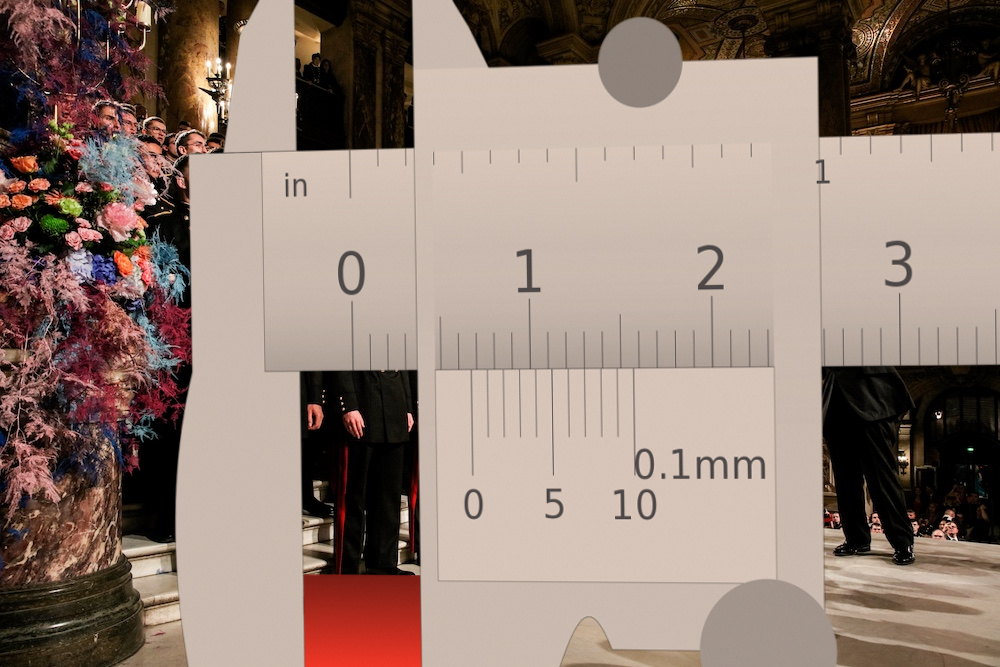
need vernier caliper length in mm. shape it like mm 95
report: mm 6.7
